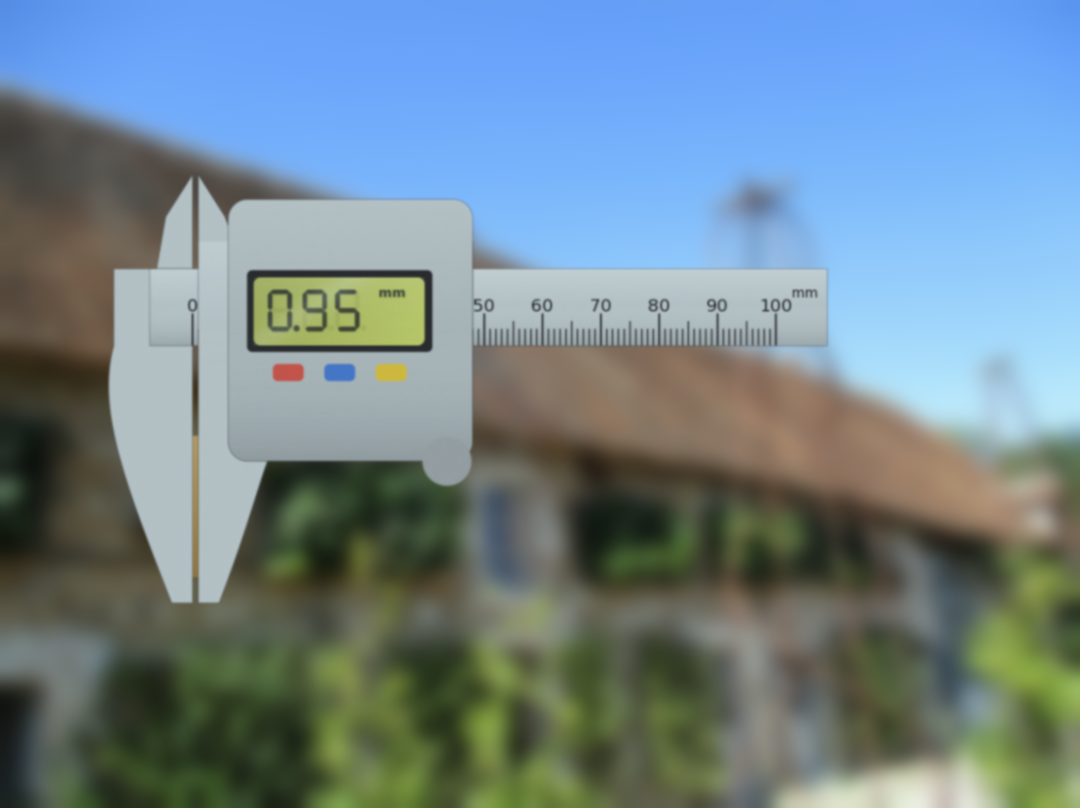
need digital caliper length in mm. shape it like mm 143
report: mm 0.95
